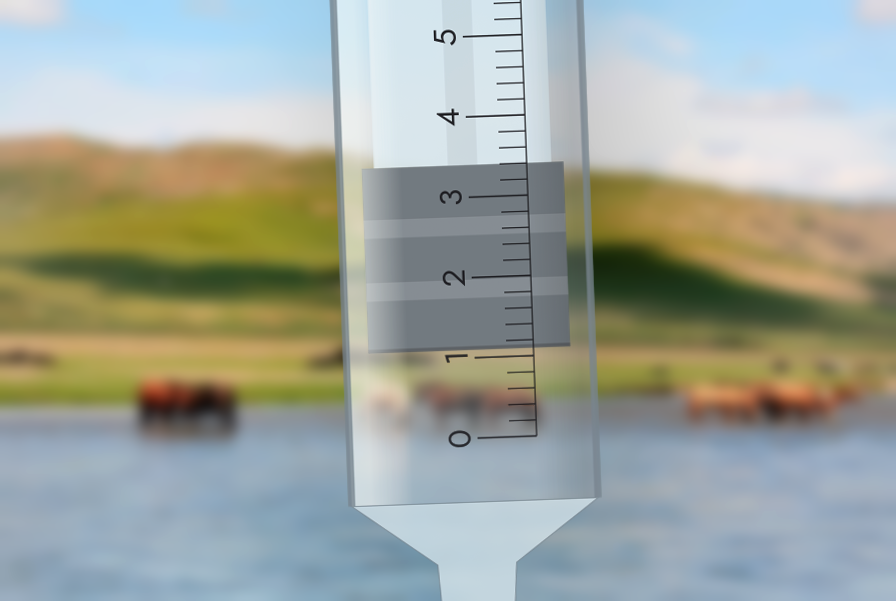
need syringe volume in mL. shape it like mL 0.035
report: mL 1.1
